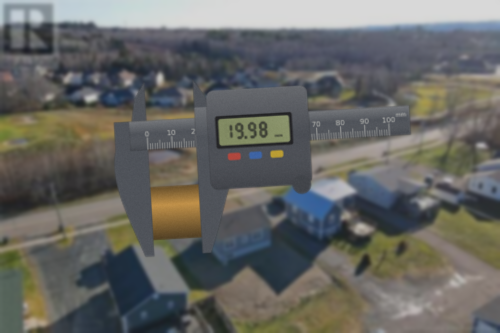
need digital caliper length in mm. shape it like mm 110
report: mm 19.98
